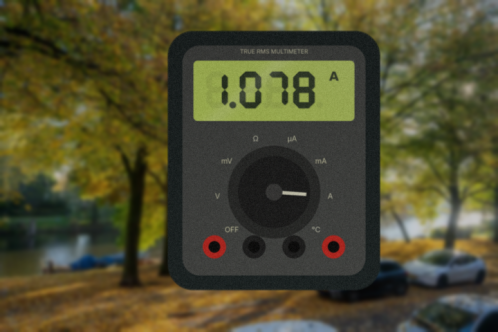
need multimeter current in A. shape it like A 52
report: A 1.078
